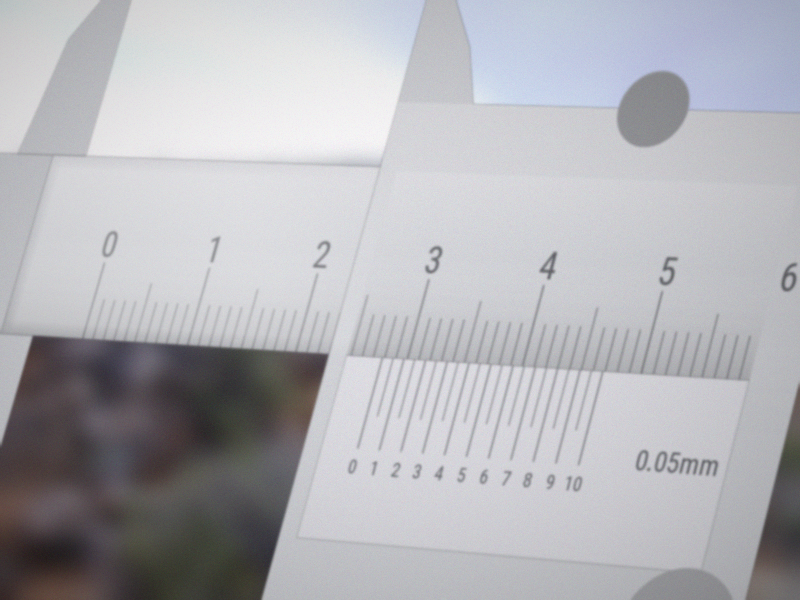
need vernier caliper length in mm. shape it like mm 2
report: mm 27.8
